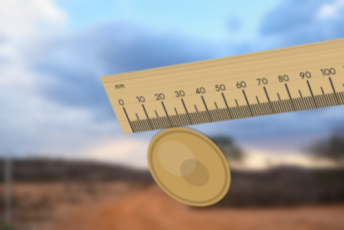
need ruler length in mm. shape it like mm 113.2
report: mm 40
